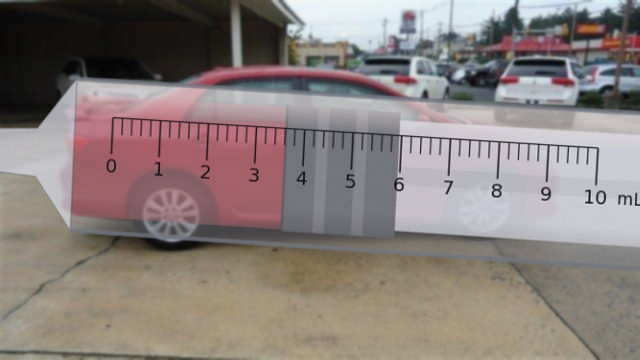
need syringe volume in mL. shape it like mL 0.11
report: mL 3.6
